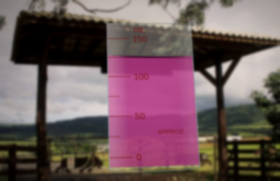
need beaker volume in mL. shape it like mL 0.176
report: mL 125
